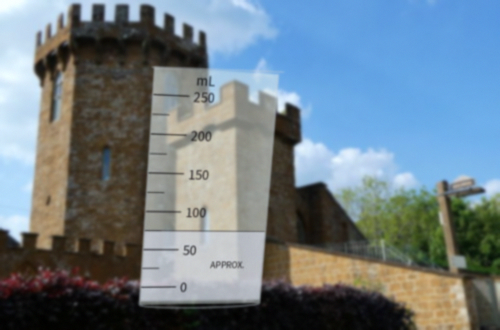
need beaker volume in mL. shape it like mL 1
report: mL 75
